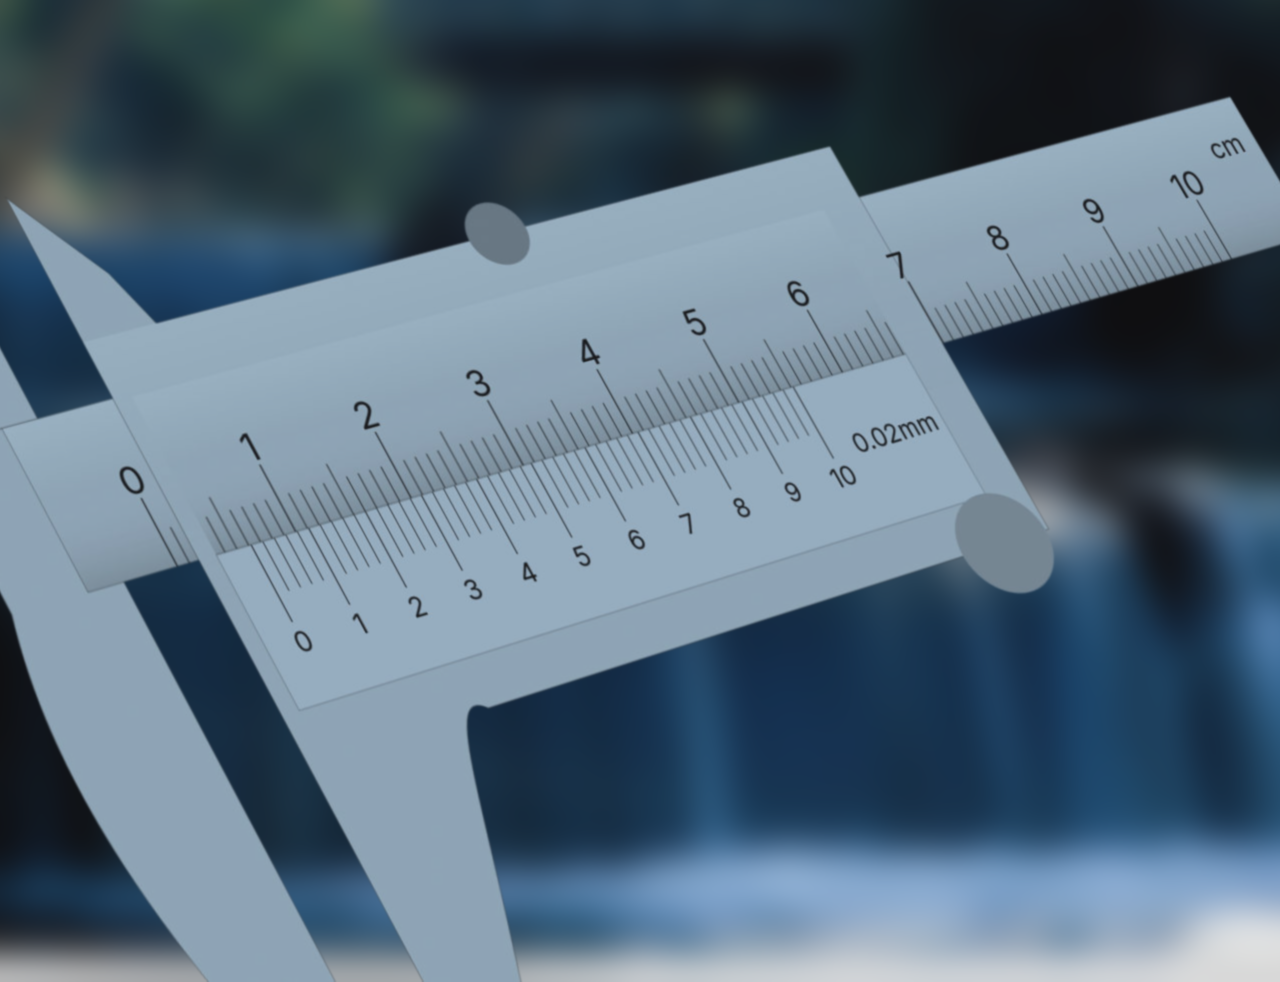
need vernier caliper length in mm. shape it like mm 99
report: mm 6.2
